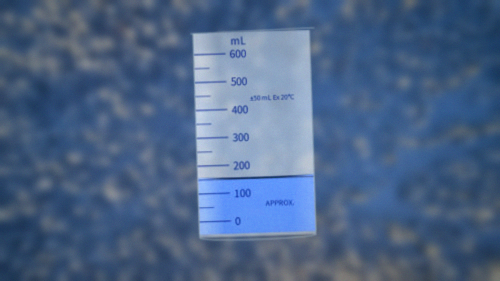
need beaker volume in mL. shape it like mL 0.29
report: mL 150
